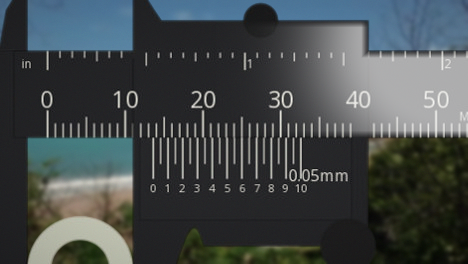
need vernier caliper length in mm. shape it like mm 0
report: mm 13.6
